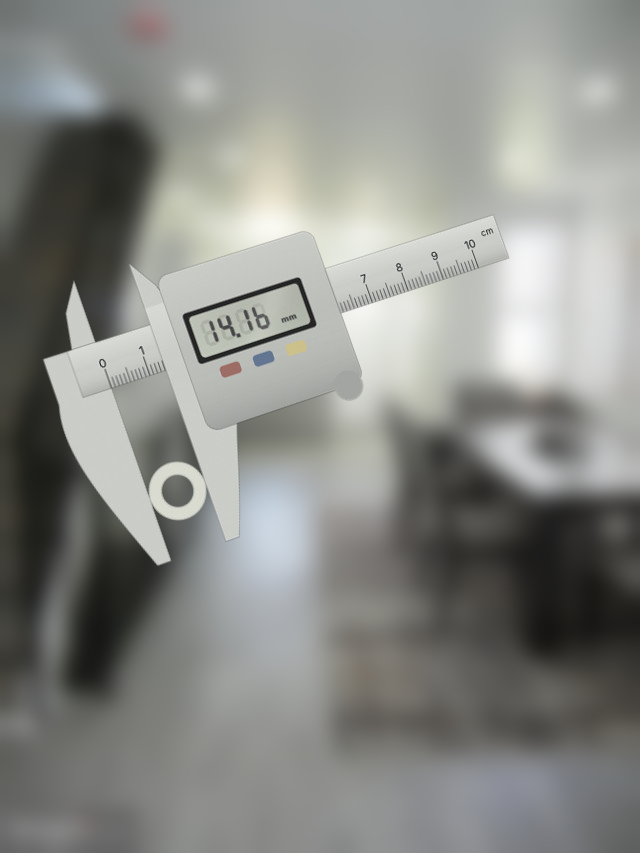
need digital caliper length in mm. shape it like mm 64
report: mm 14.16
